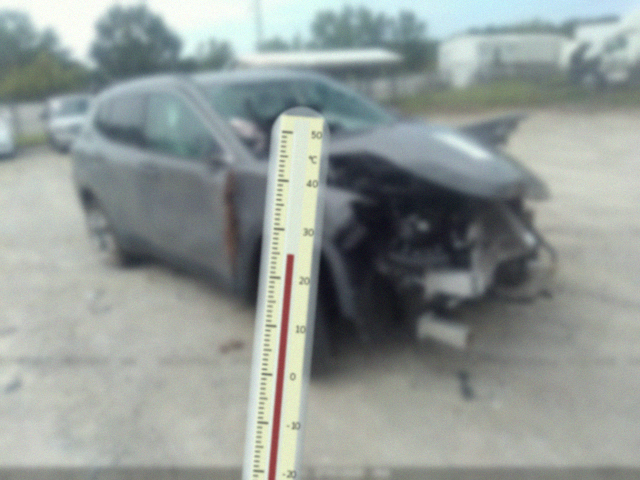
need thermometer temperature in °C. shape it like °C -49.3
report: °C 25
